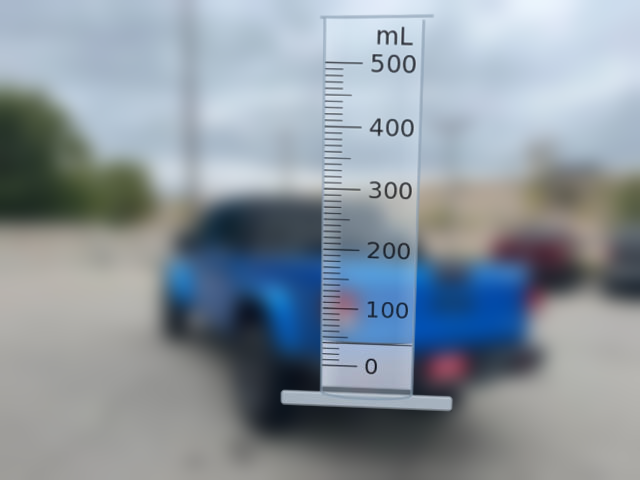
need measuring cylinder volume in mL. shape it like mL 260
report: mL 40
